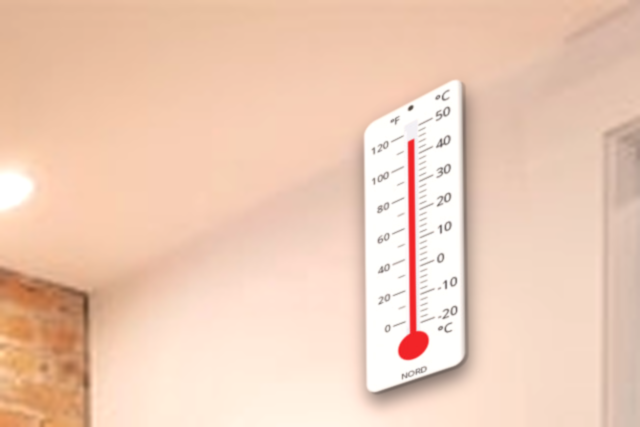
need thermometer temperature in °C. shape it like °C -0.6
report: °C 46
